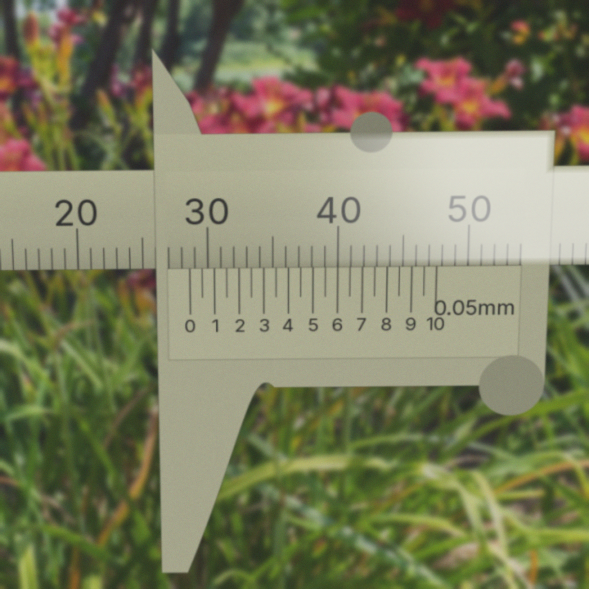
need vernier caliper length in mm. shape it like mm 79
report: mm 28.6
